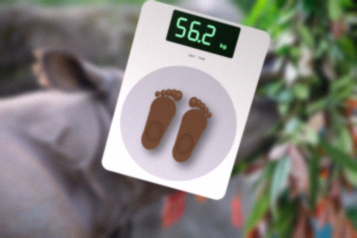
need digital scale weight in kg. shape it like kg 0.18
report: kg 56.2
